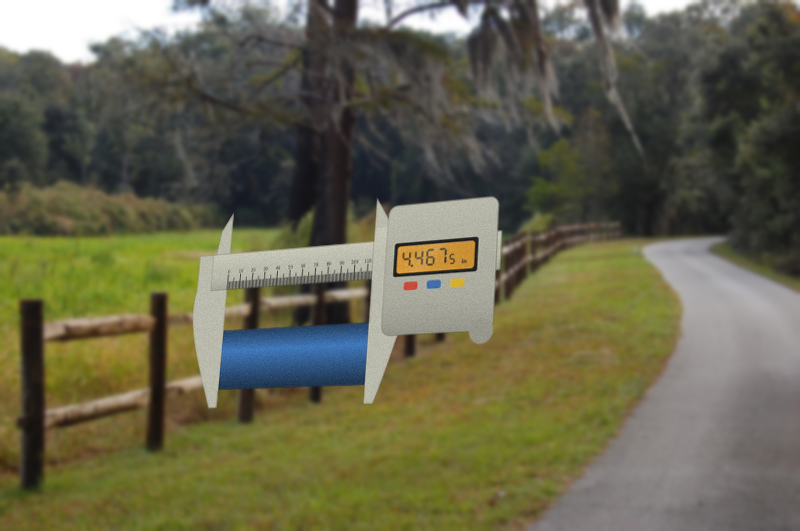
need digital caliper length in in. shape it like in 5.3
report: in 4.4675
